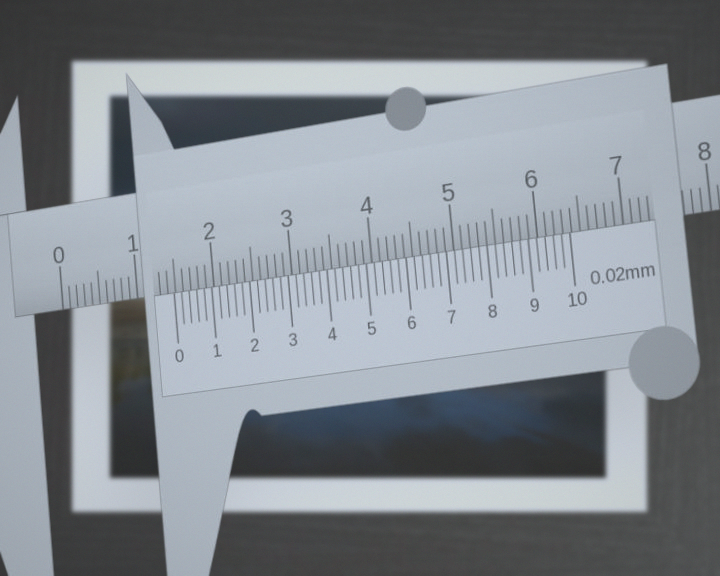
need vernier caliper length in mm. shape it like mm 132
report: mm 14.8
